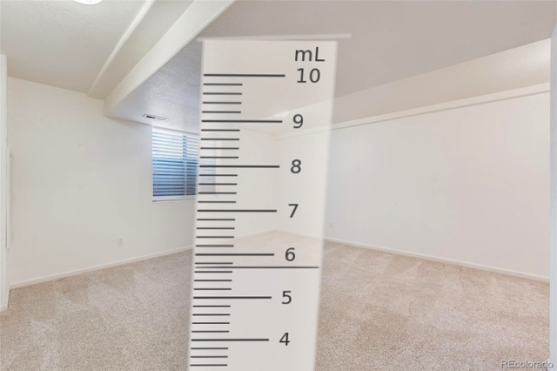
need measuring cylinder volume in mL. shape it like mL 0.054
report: mL 5.7
